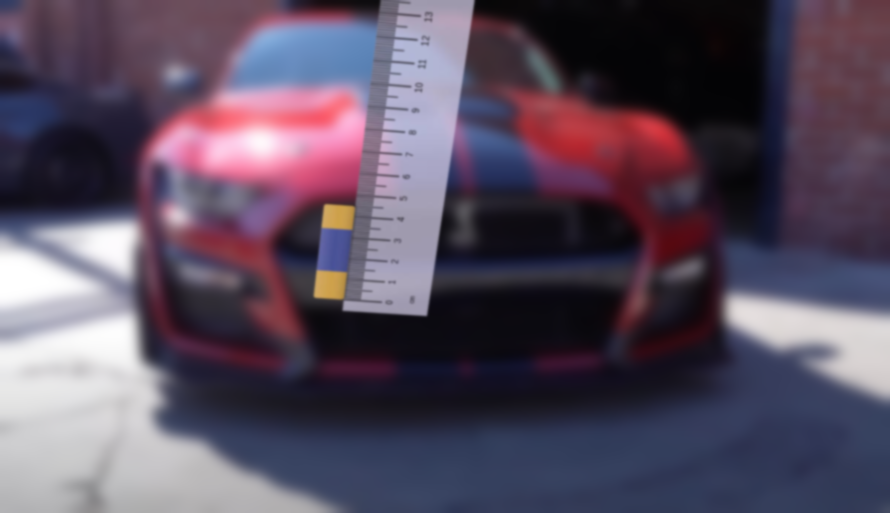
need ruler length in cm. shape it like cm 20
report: cm 4.5
